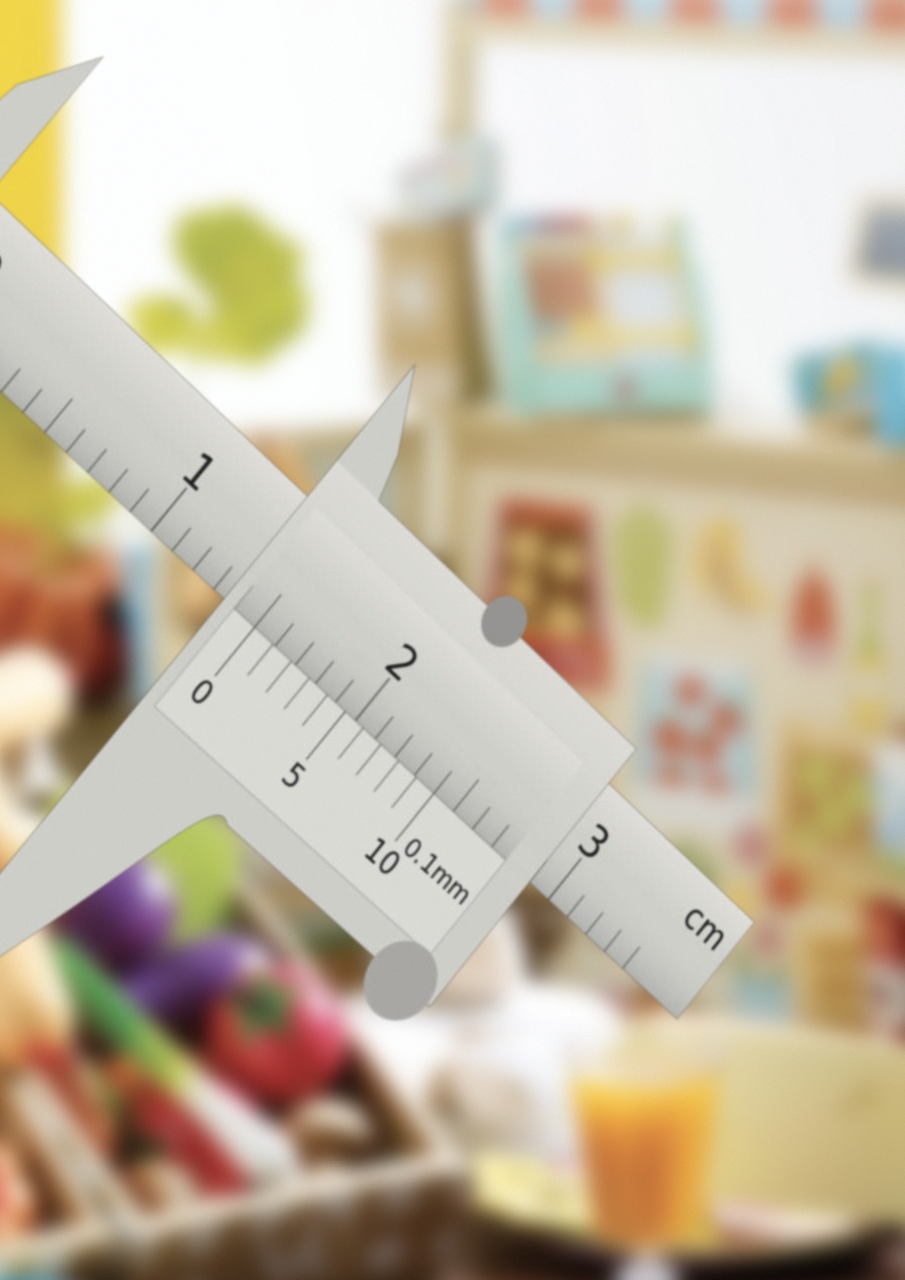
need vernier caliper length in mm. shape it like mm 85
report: mm 15.0
